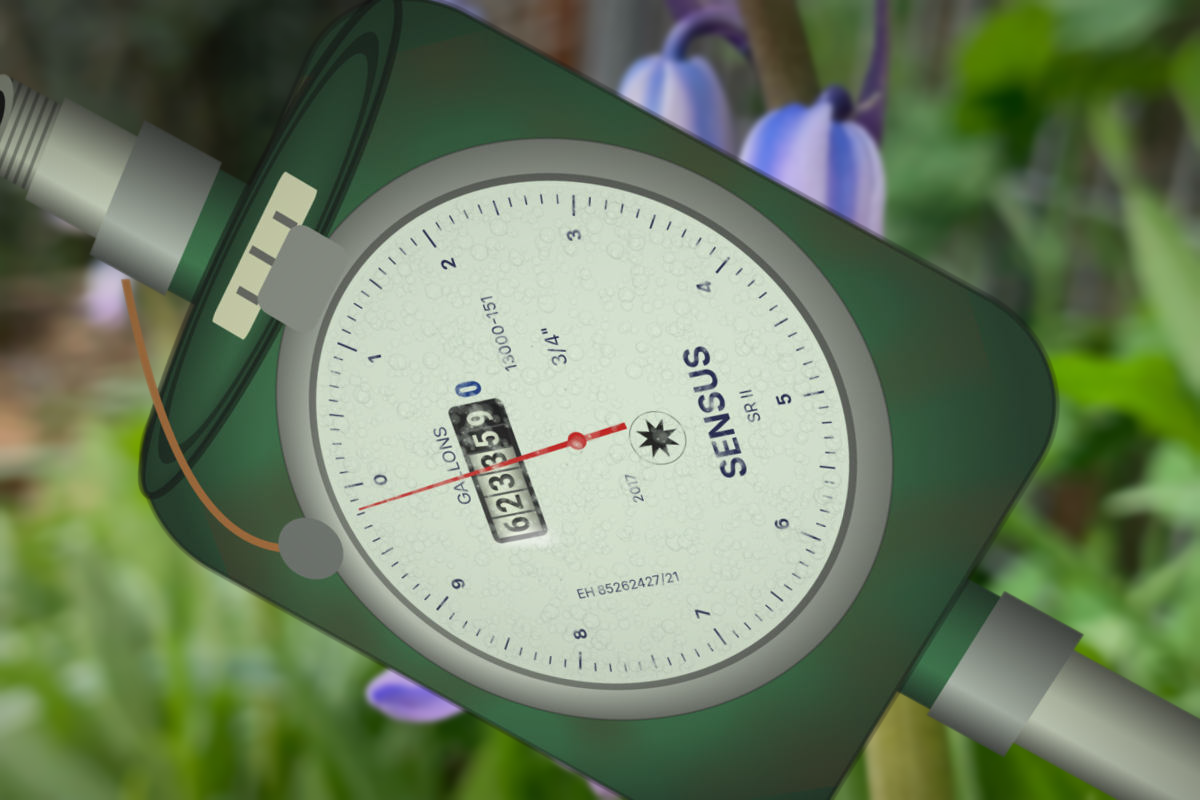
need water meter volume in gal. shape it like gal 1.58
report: gal 6233589.8
